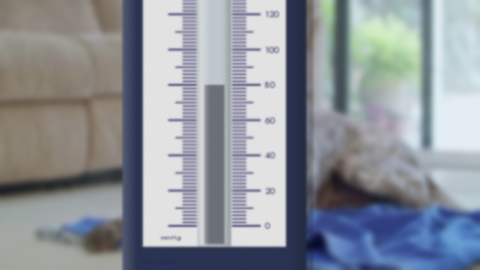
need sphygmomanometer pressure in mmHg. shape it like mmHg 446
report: mmHg 80
